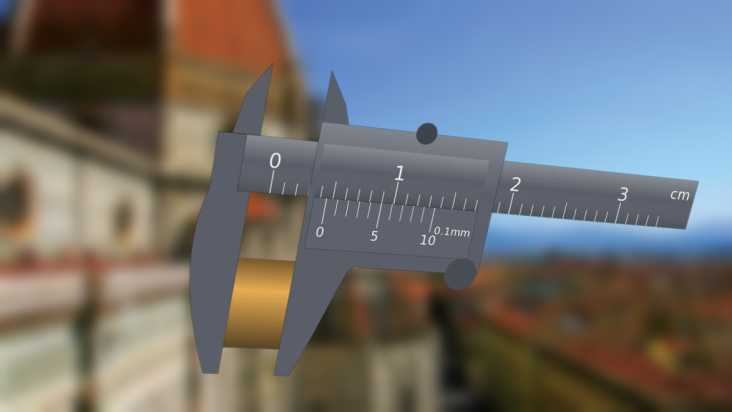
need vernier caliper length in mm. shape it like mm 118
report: mm 4.5
